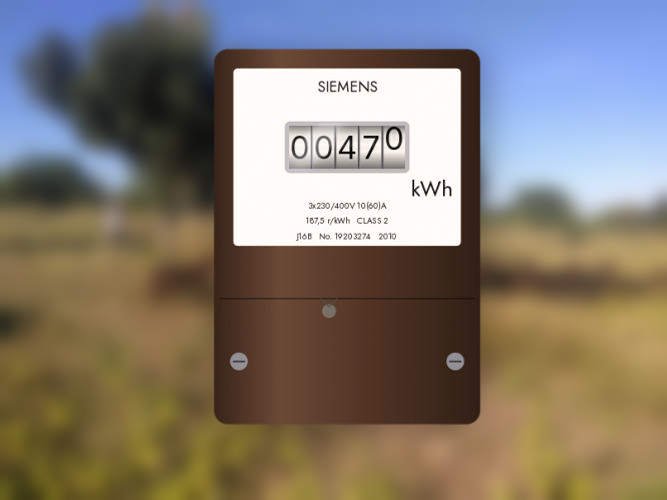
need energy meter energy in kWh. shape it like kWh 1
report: kWh 470
